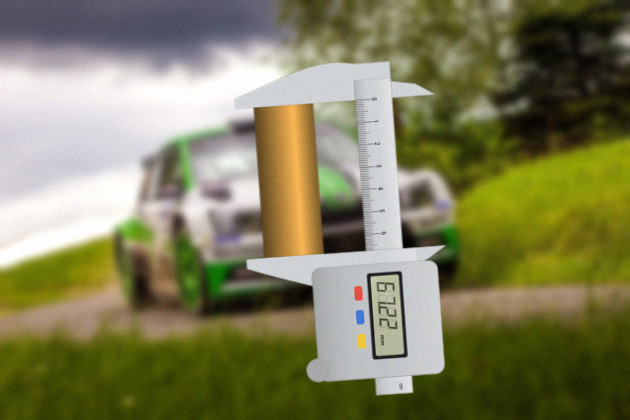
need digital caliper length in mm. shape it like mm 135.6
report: mm 67.22
